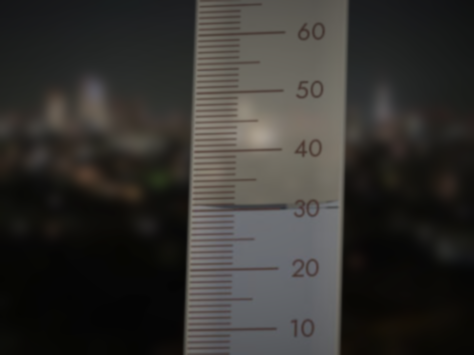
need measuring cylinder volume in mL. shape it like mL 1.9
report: mL 30
